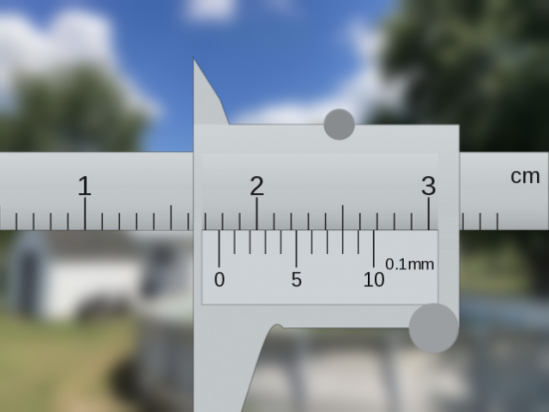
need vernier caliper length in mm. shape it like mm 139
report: mm 17.8
